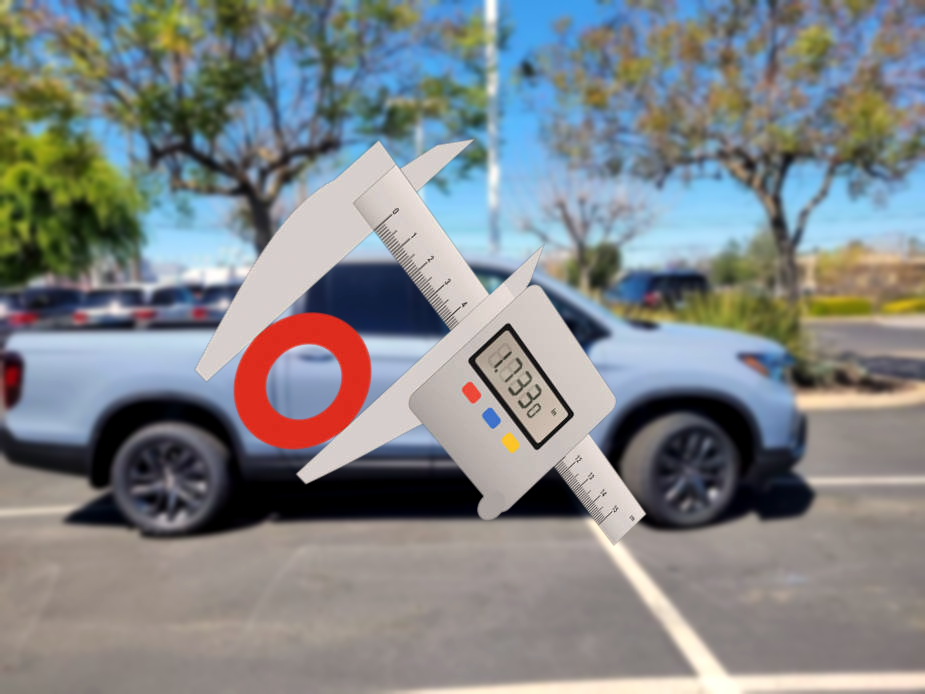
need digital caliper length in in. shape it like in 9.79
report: in 1.7330
